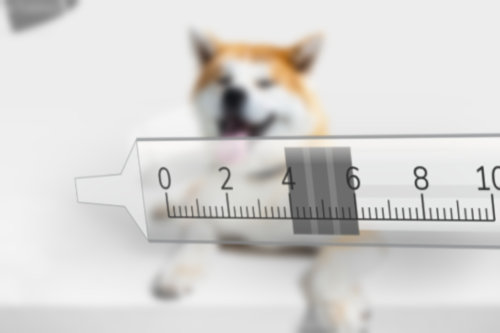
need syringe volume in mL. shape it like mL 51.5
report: mL 4
